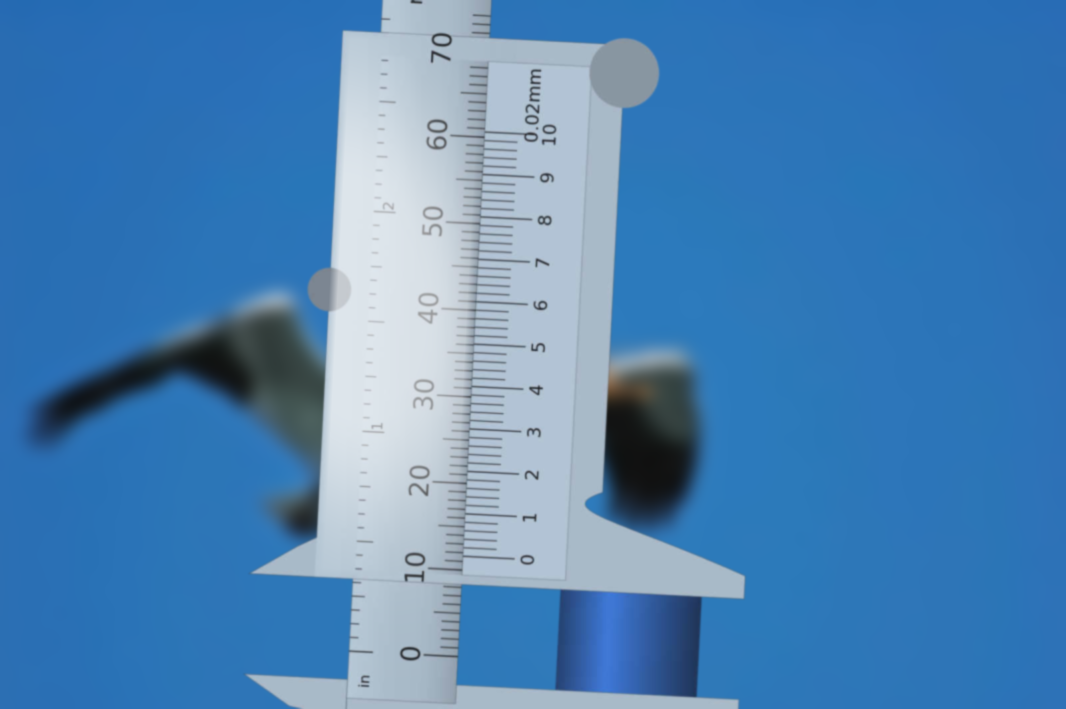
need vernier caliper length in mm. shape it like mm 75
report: mm 11.6
